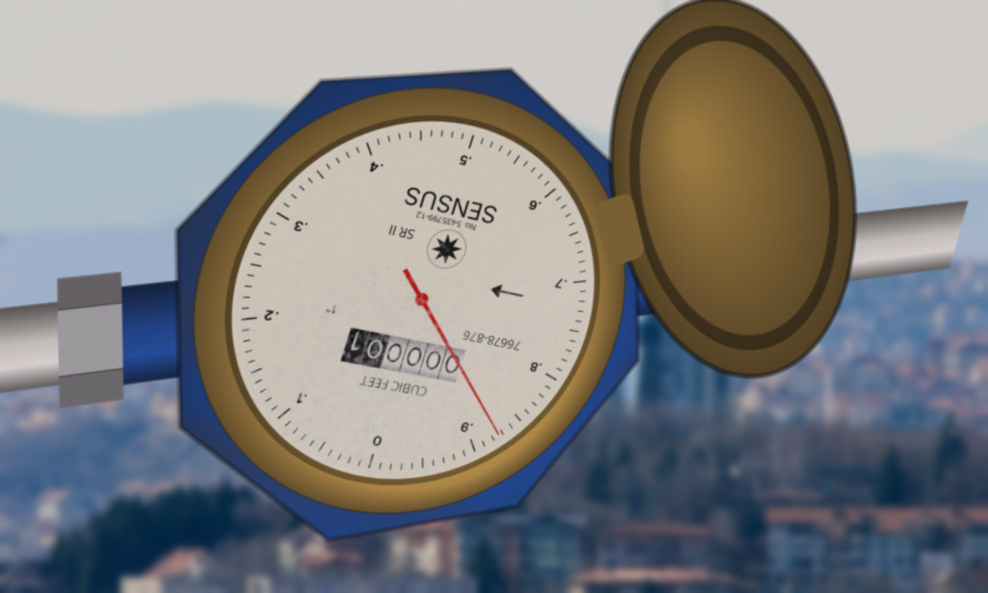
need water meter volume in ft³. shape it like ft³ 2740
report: ft³ 0.87
